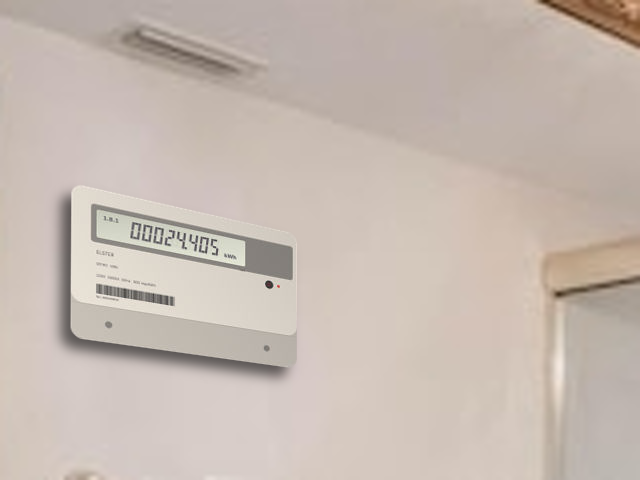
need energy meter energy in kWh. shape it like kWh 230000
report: kWh 24.405
